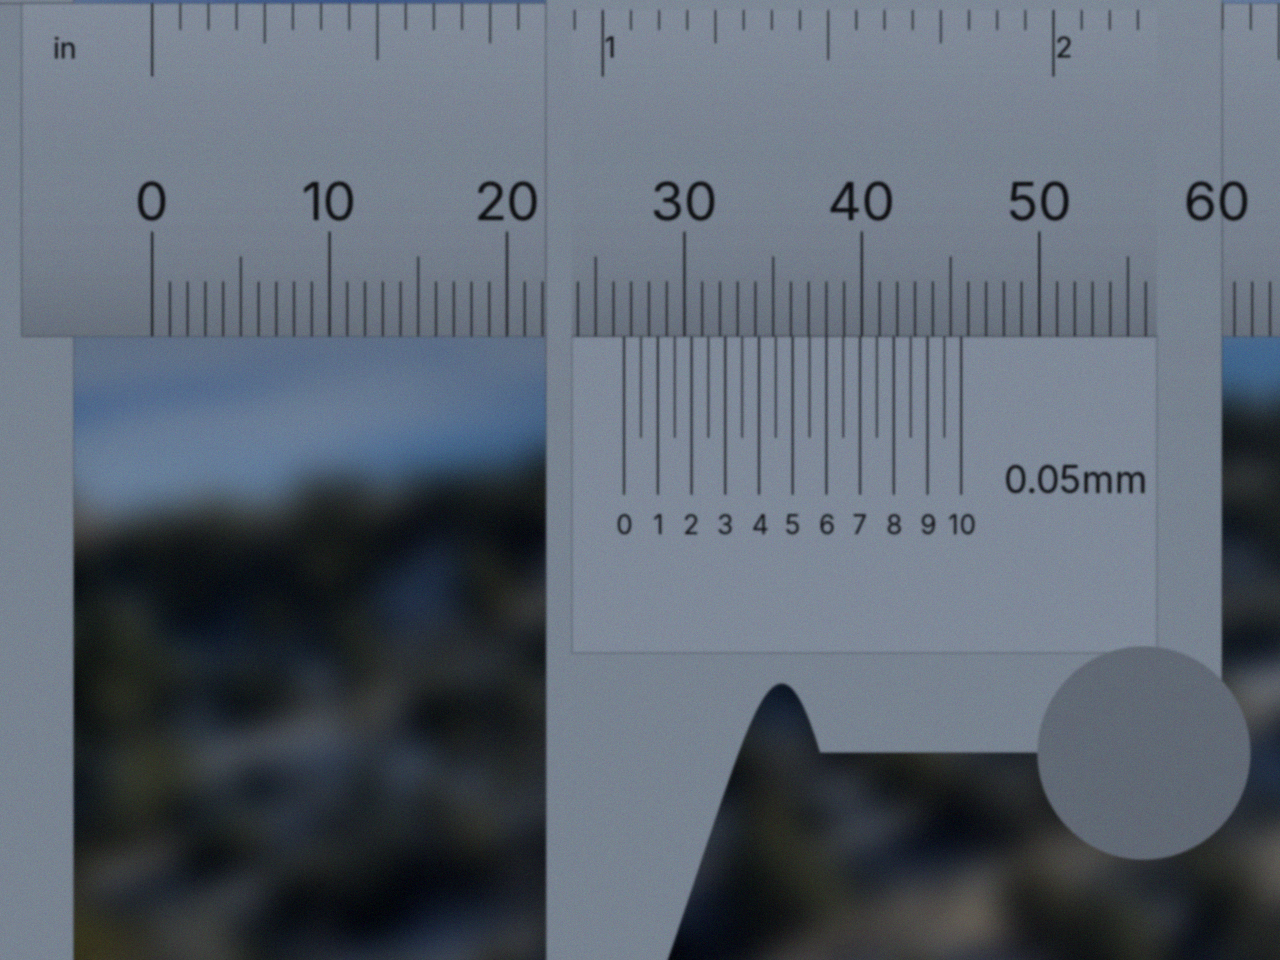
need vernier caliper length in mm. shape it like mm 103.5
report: mm 26.6
